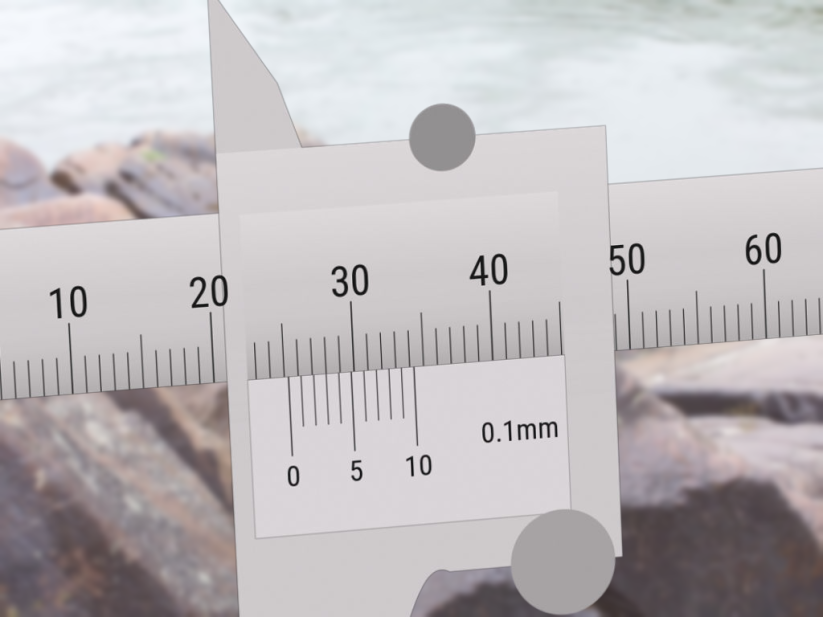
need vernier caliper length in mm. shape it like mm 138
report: mm 25.3
